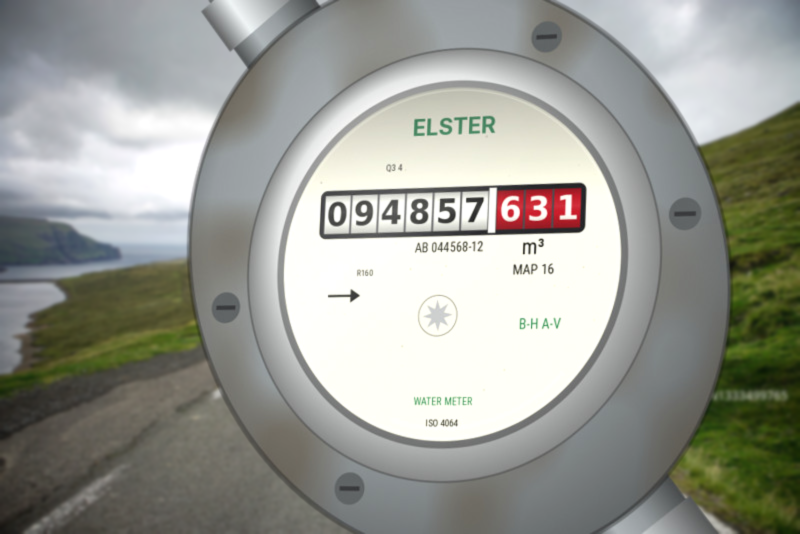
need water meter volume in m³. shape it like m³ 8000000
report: m³ 94857.631
